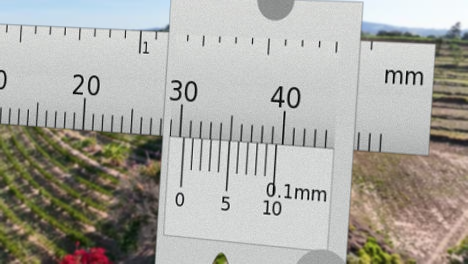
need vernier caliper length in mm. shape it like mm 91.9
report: mm 30.4
